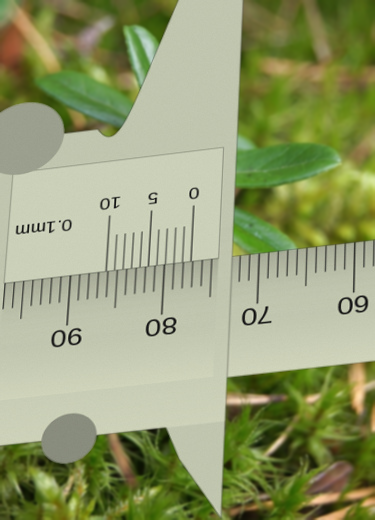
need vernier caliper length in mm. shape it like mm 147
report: mm 77.2
